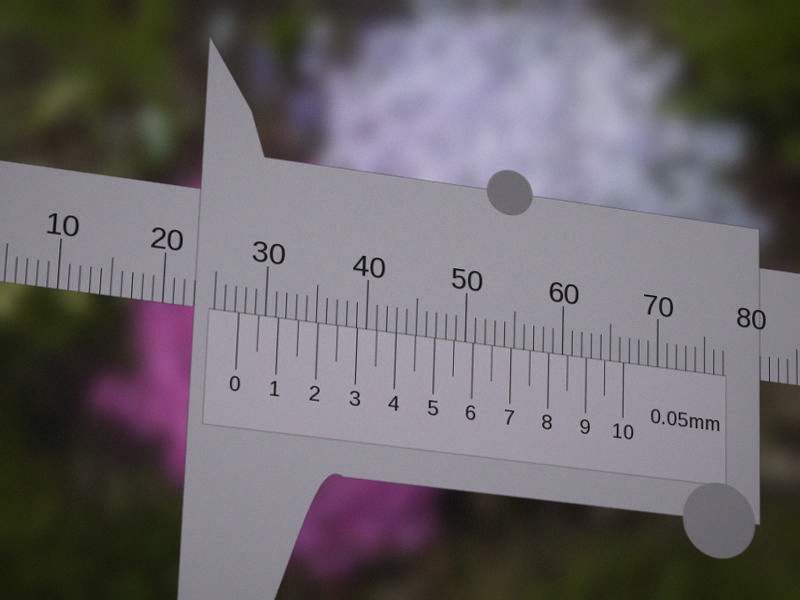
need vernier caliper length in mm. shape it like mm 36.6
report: mm 27.4
